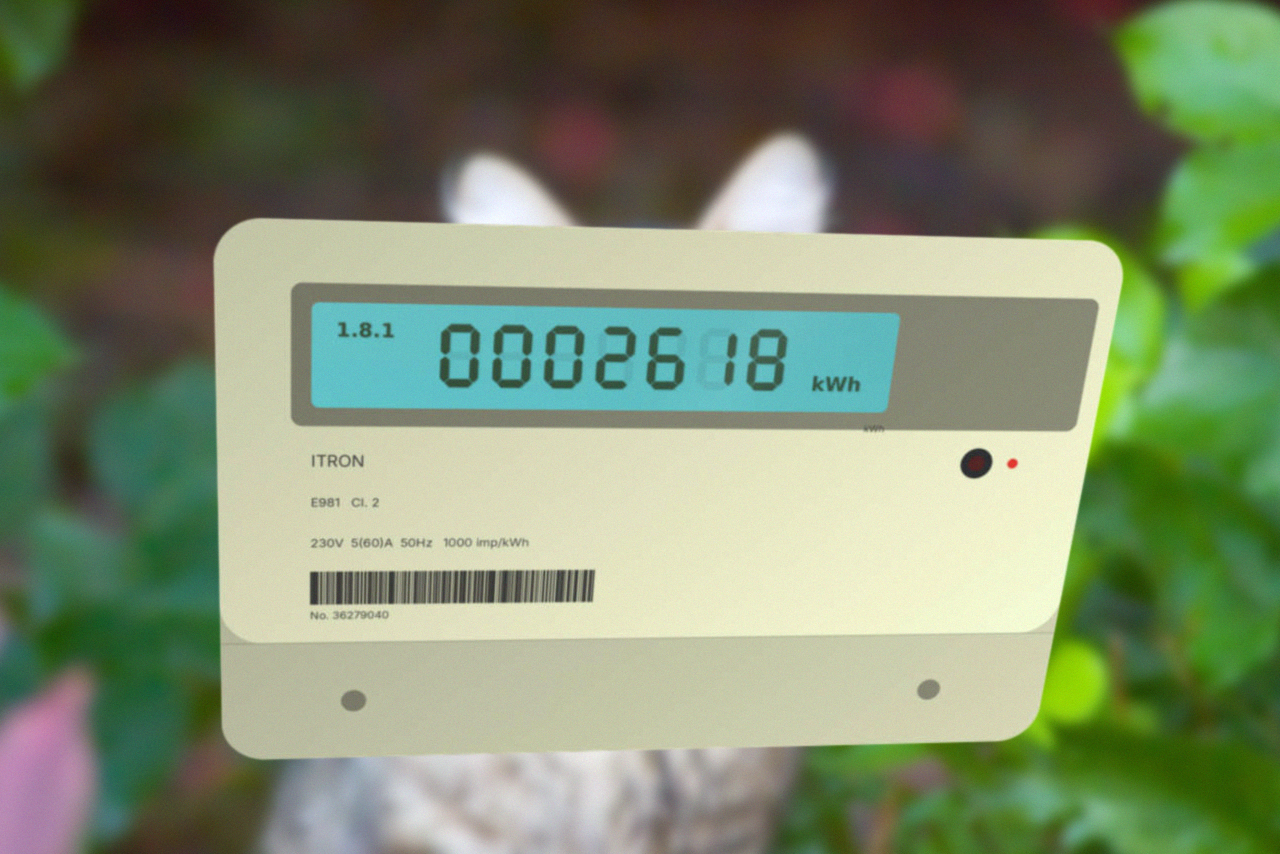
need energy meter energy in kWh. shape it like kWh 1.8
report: kWh 2618
